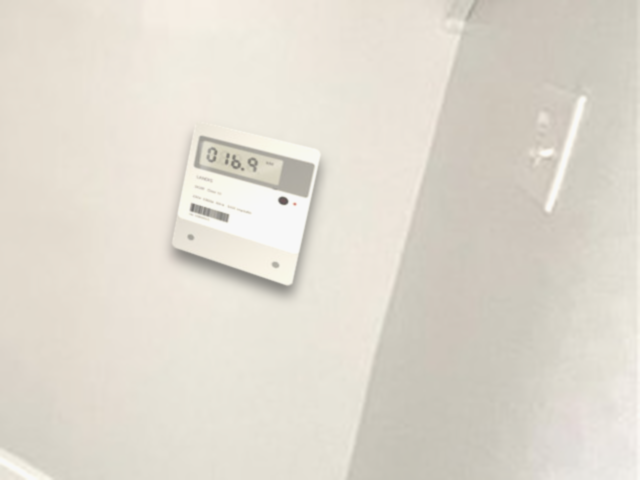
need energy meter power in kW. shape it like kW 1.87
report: kW 16.9
